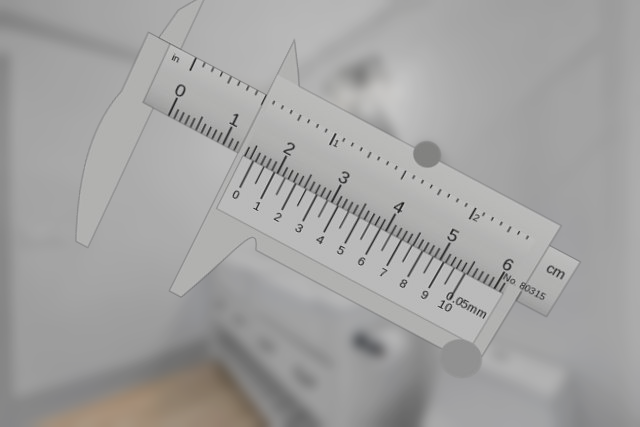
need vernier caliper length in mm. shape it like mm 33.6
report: mm 15.6
